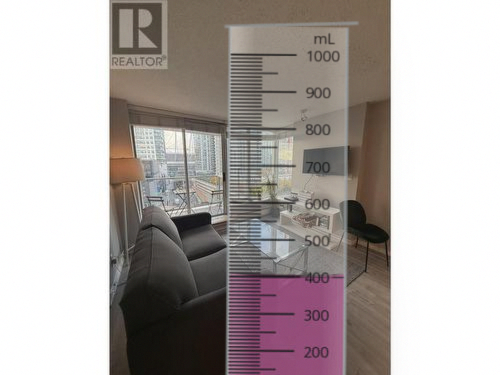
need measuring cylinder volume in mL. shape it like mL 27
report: mL 400
